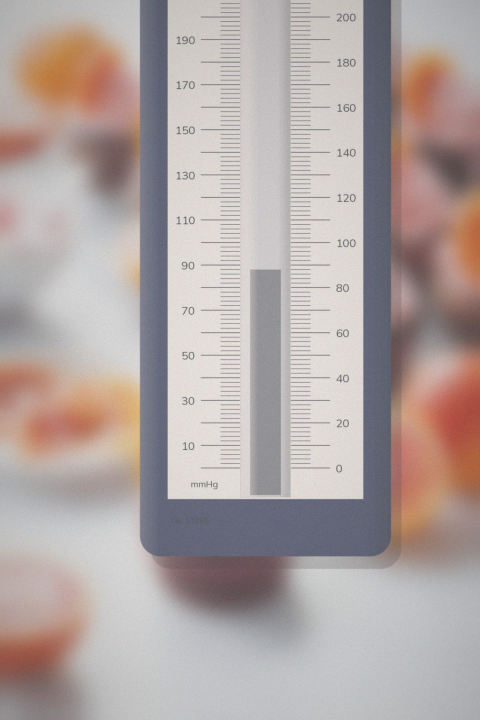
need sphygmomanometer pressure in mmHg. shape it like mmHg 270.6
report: mmHg 88
